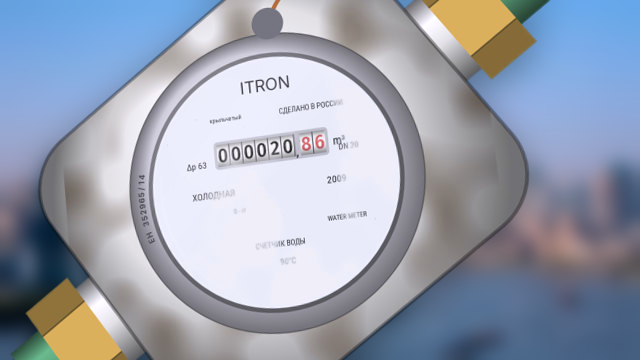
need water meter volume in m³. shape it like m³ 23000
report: m³ 20.86
